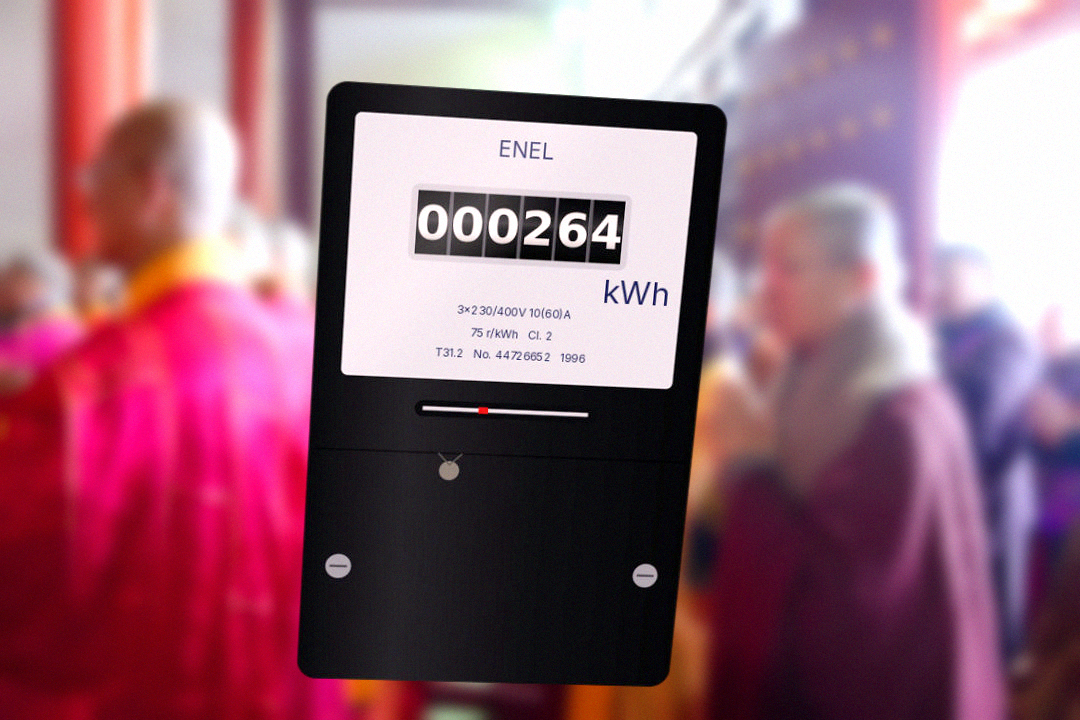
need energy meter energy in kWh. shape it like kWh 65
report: kWh 264
